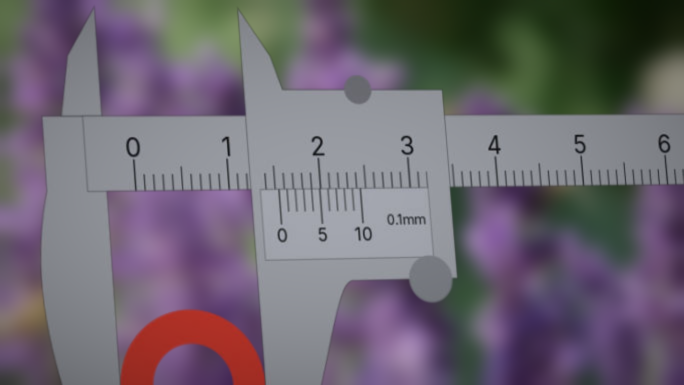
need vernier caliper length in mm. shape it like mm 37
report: mm 15.4
